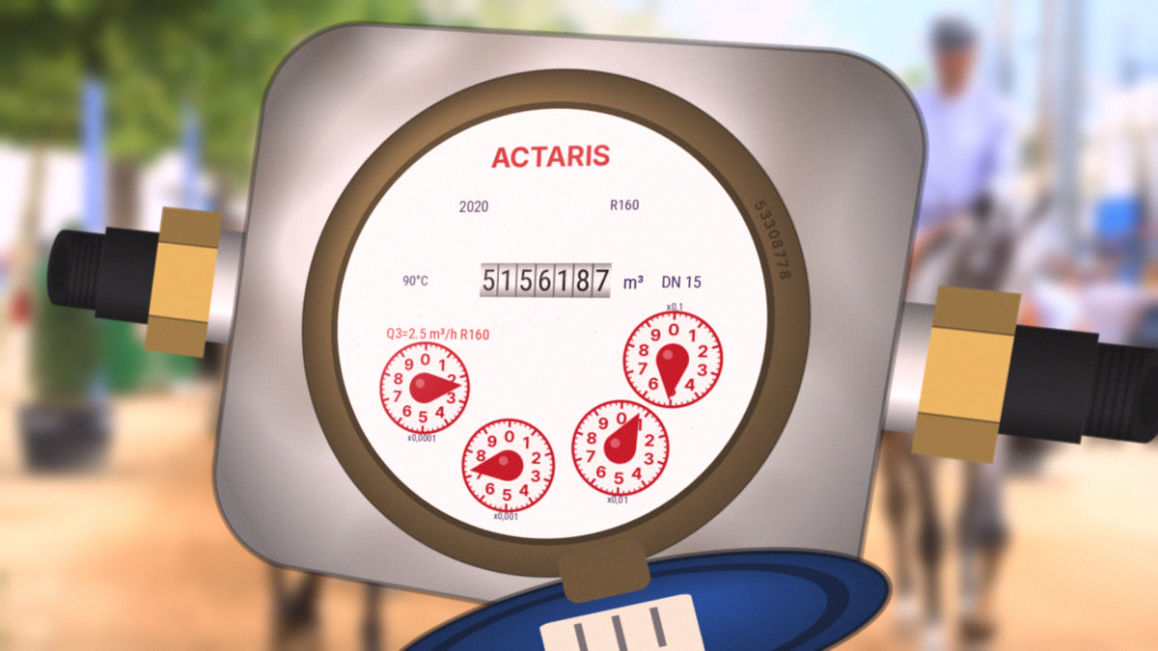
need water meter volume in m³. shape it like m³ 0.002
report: m³ 5156187.5072
